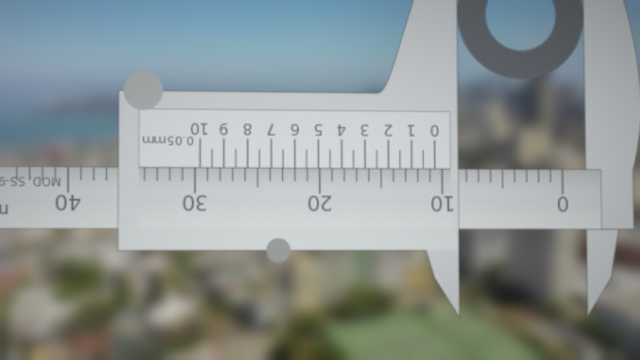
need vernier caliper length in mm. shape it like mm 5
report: mm 10.6
